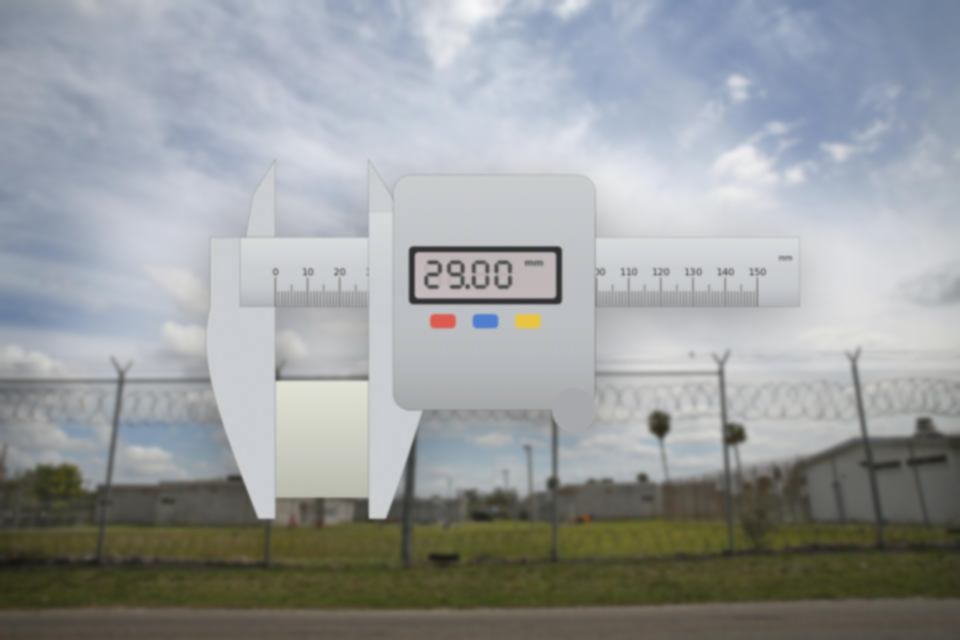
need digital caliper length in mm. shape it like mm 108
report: mm 29.00
